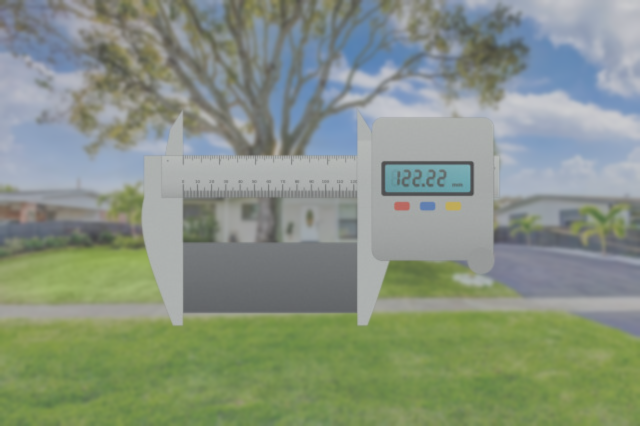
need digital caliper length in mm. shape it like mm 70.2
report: mm 122.22
